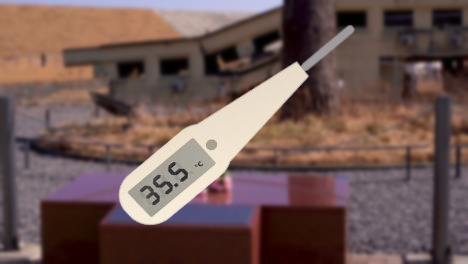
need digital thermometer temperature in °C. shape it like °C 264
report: °C 35.5
